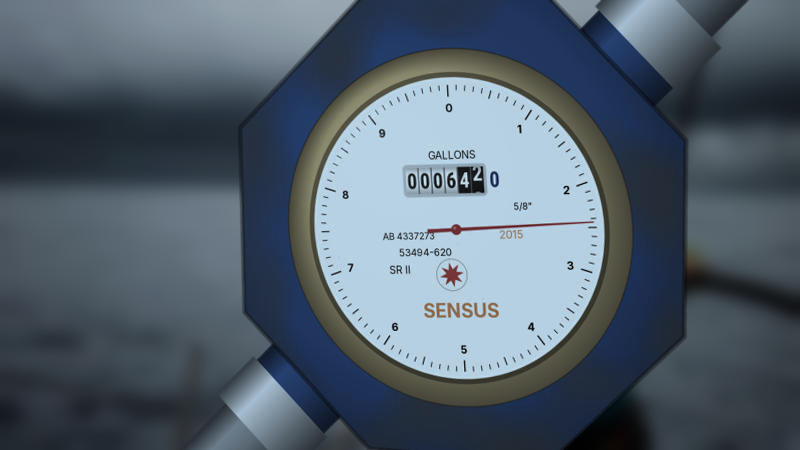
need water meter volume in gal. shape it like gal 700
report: gal 6422.4
